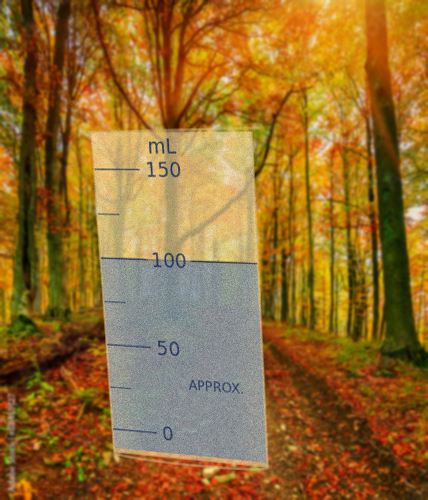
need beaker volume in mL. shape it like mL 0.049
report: mL 100
